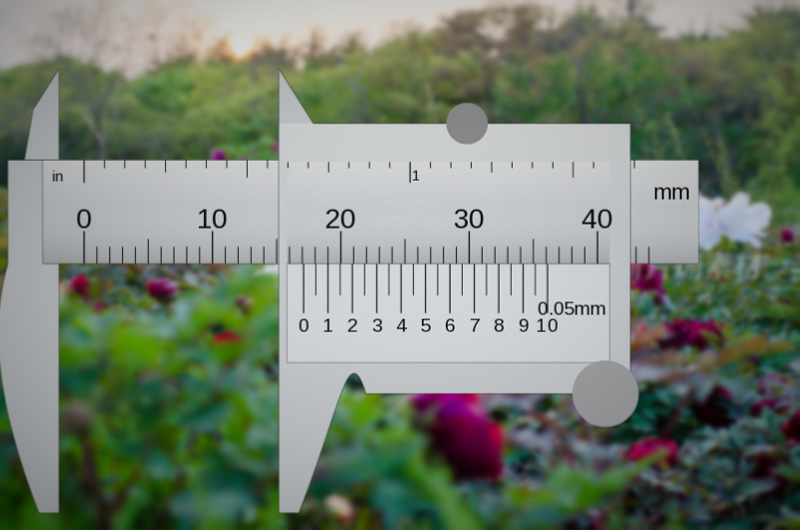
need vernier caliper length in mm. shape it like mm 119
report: mm 17.1
